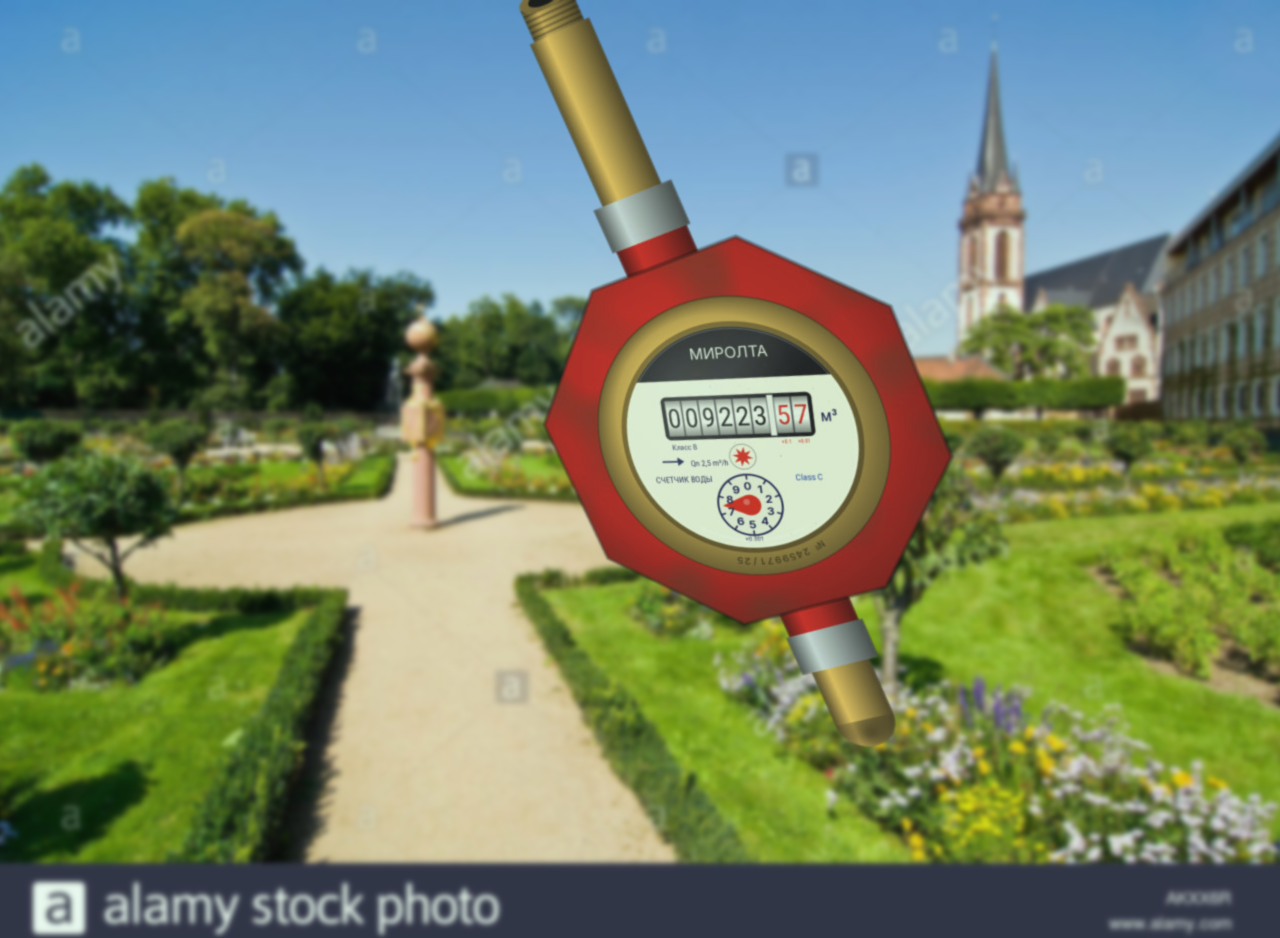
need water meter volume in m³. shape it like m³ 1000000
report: m³ 9223.577
